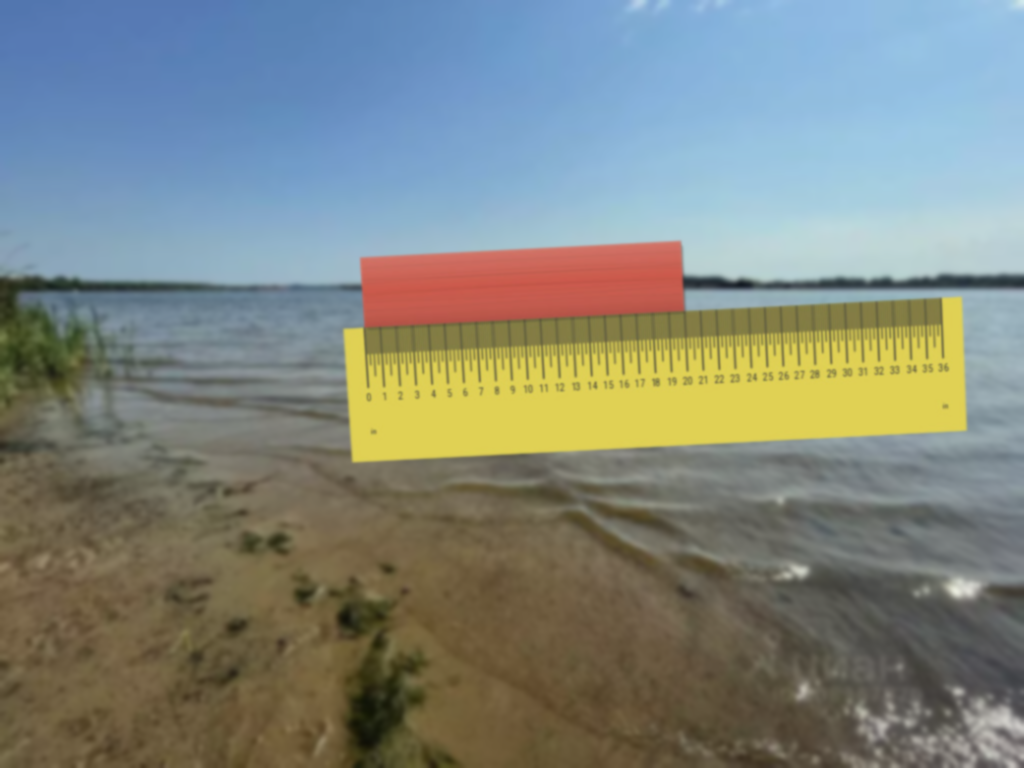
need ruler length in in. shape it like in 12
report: in 20
